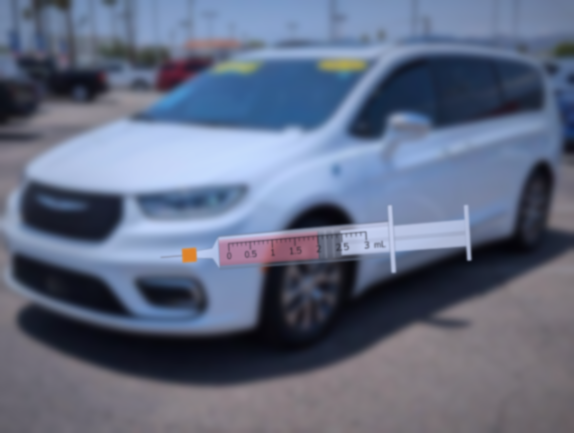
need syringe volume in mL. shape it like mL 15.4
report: mL 2
